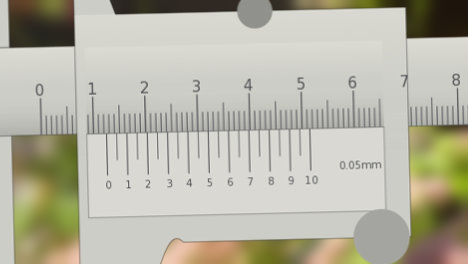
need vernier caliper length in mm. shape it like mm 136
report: mm 12.5
